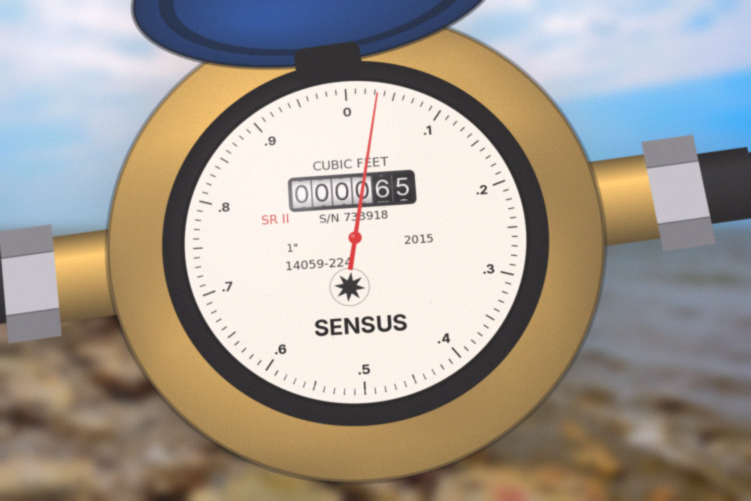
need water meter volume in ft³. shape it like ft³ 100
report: ft³ 65.03
